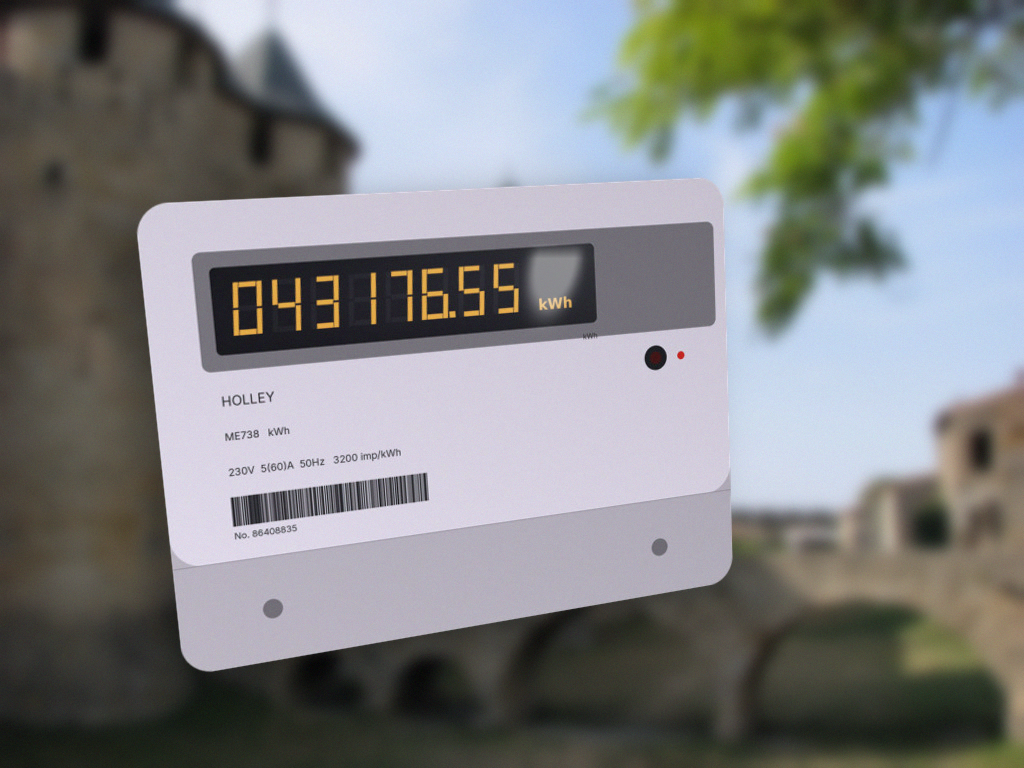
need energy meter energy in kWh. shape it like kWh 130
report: kWh 43176.55
